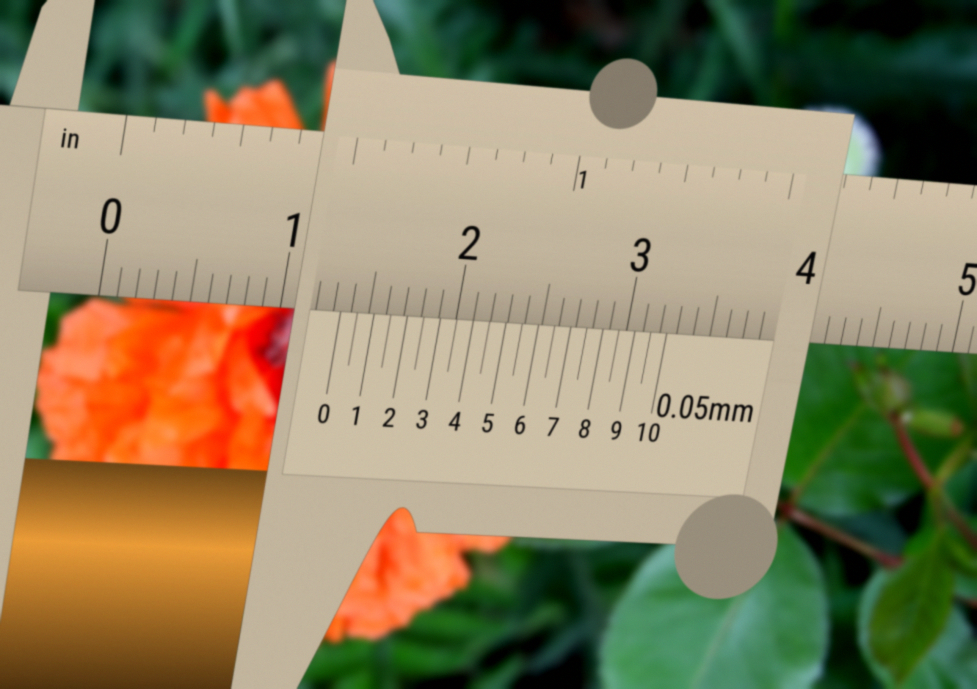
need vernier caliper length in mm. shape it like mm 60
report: mm 13.4
